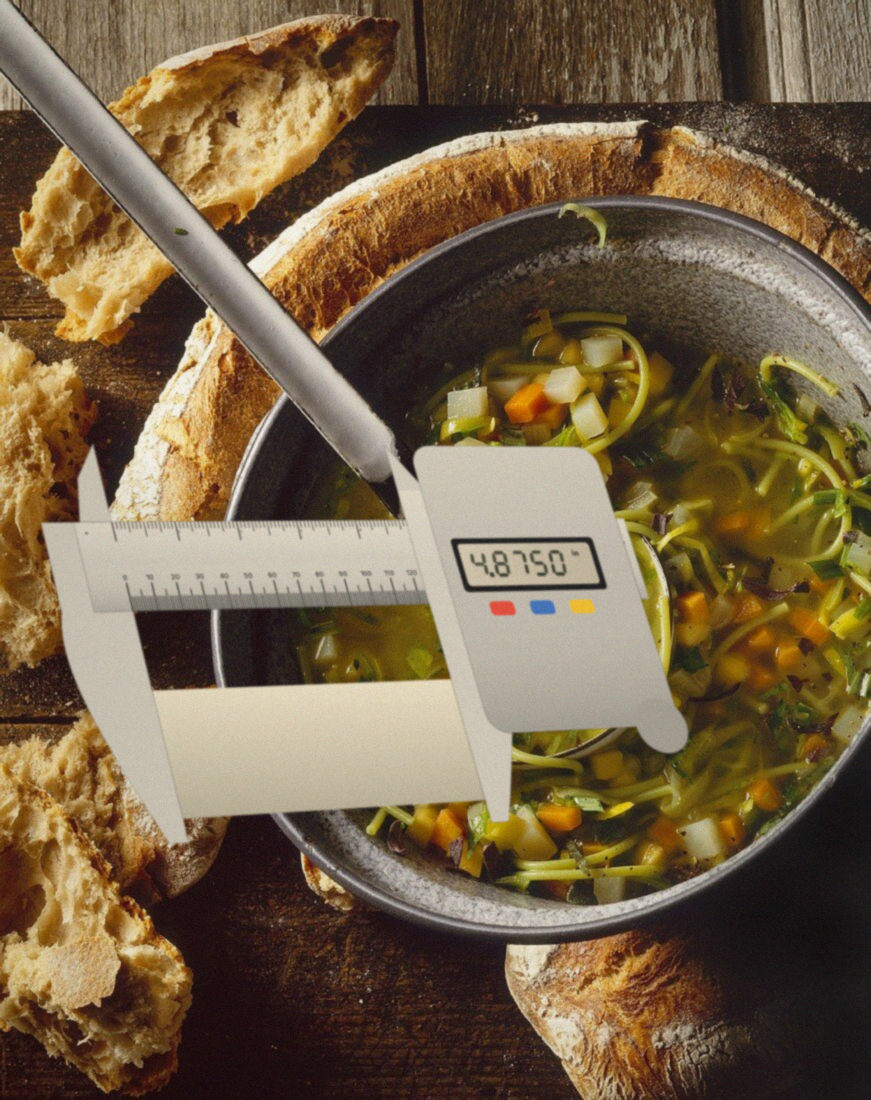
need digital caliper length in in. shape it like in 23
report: in 4.8750
